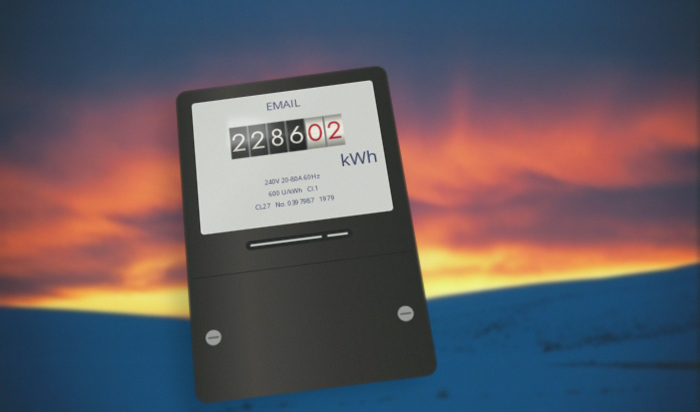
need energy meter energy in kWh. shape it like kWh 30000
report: kWh 2286.02
